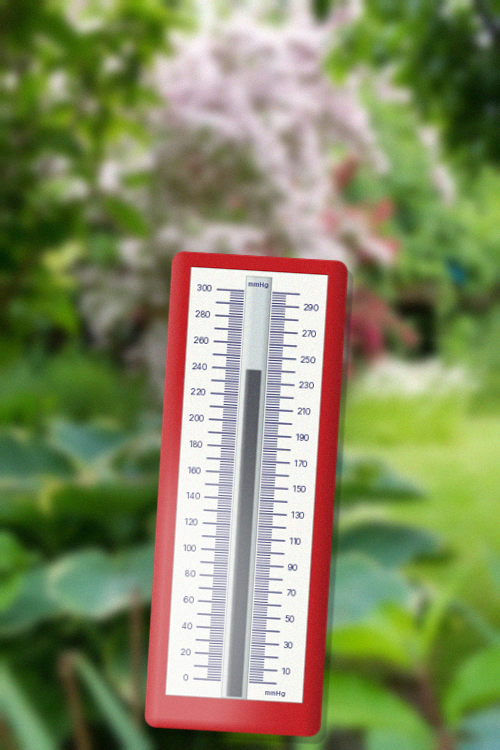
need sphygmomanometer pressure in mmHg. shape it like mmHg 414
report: mmHg 240
